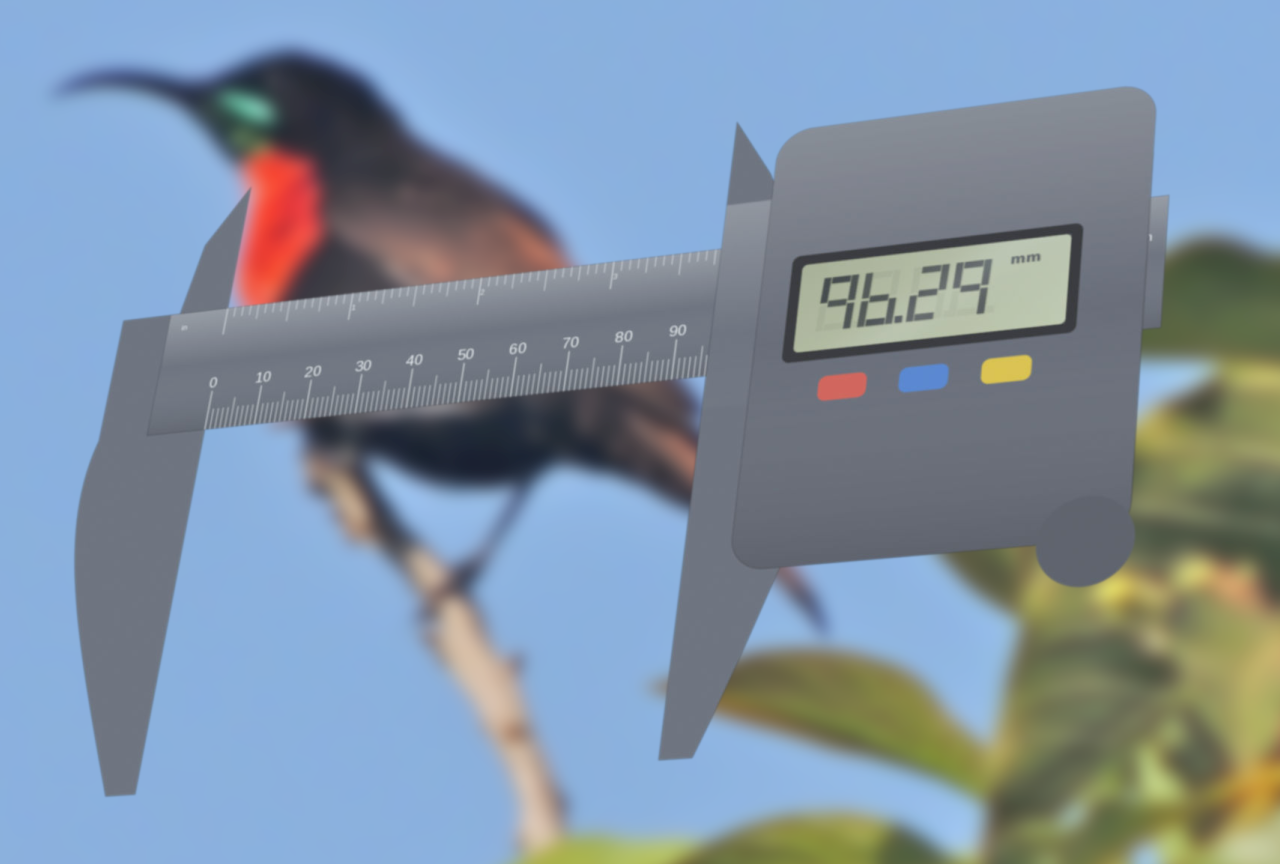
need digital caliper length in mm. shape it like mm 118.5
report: mm 96.29
